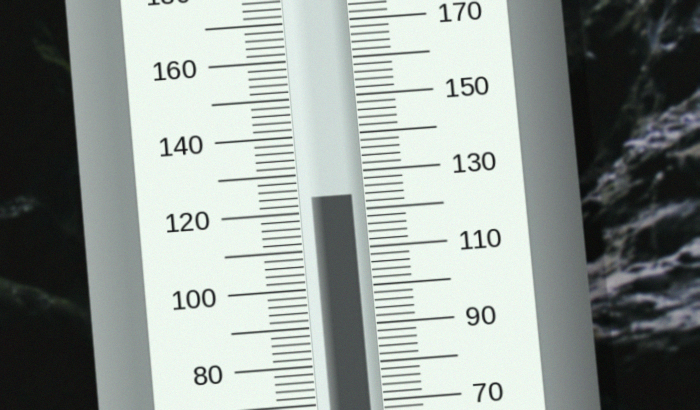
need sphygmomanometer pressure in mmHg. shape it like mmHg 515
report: mmHg 124
